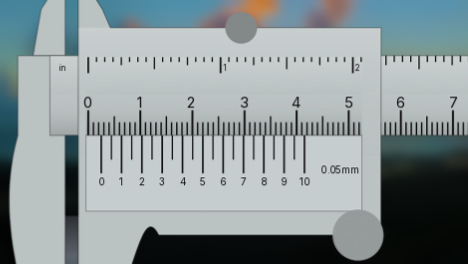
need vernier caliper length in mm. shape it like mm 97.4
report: mm 2.5
